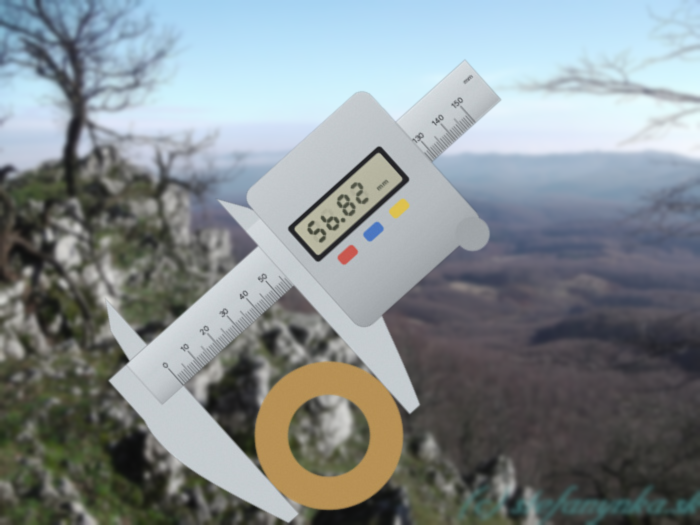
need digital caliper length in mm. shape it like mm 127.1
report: mm 56.82
